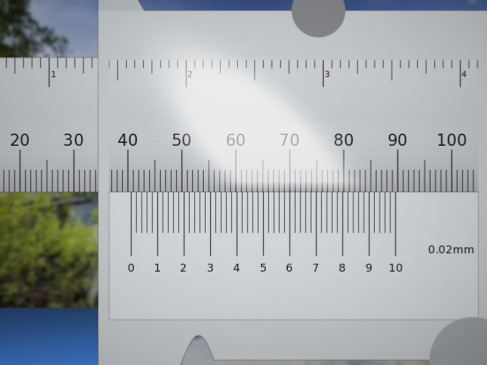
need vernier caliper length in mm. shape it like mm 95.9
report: mm 40.6
